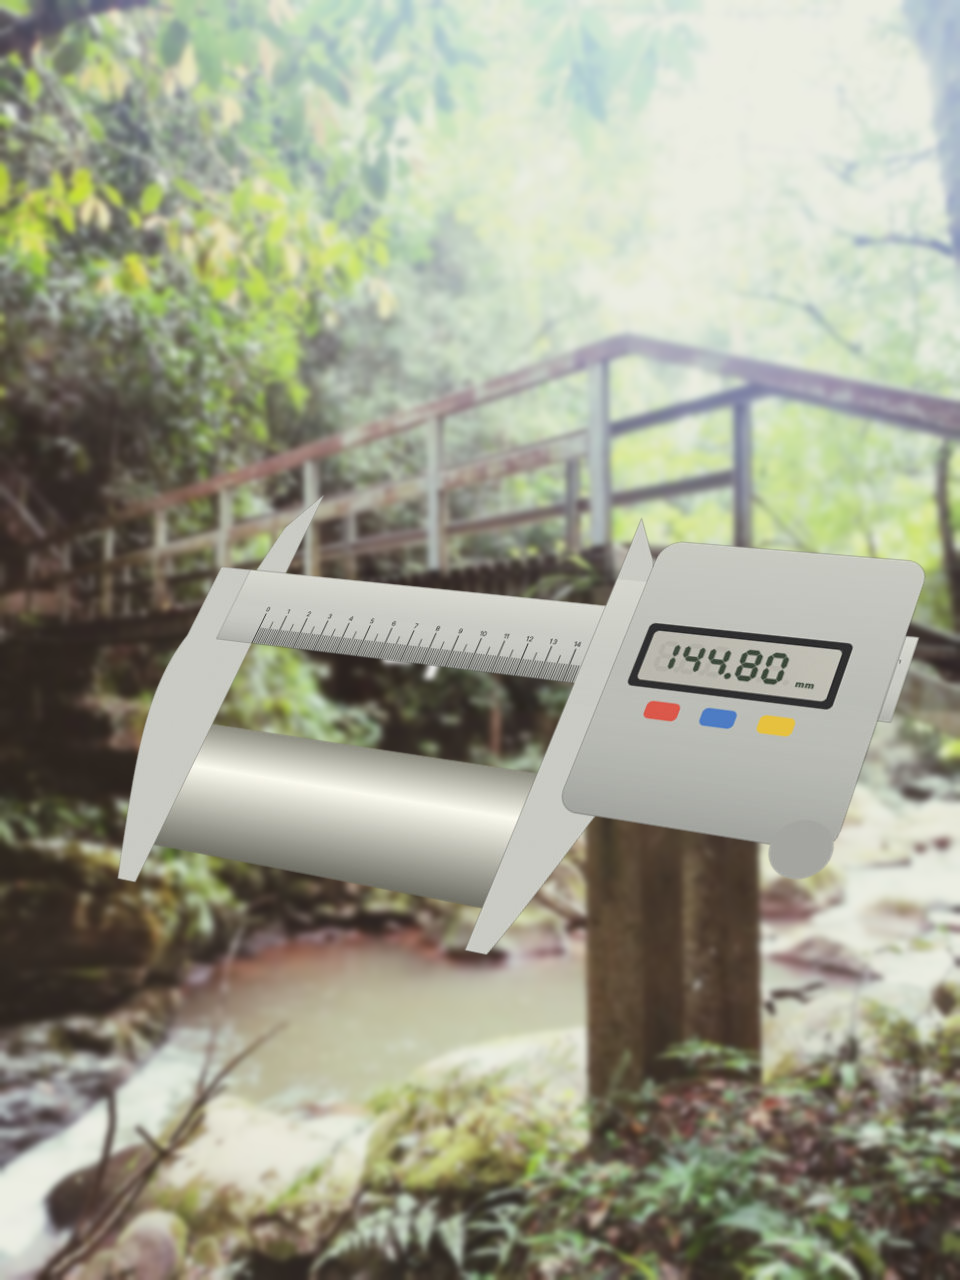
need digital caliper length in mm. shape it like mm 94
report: mm 144.80
